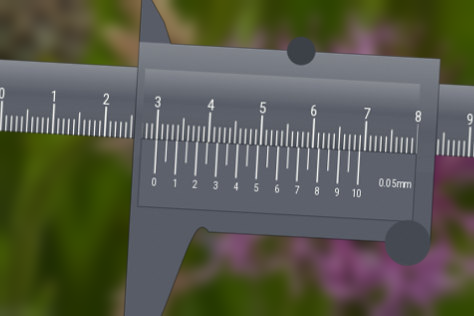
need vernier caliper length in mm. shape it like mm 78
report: mm 30.0
